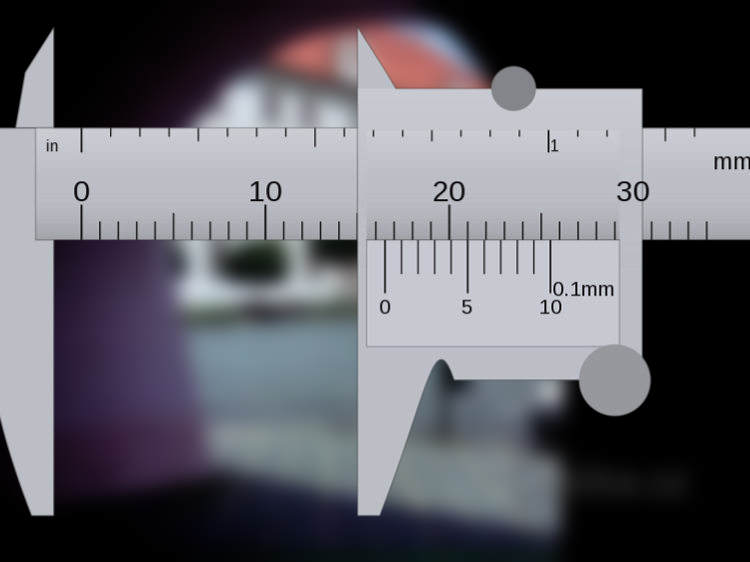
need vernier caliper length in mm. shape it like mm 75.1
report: mm 16.5
